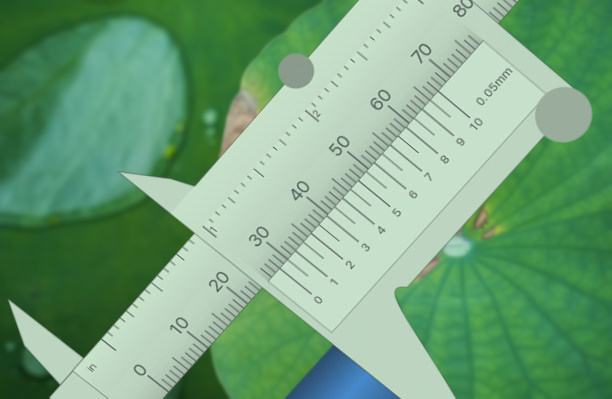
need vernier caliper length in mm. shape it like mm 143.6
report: mm 28.0
